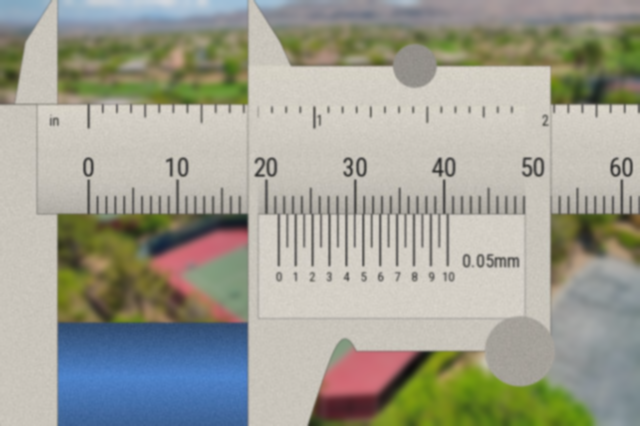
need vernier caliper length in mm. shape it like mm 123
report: mm 21.4
